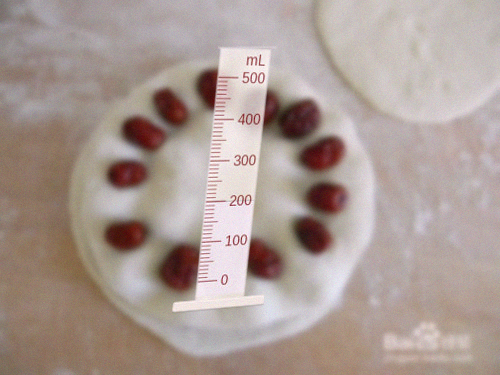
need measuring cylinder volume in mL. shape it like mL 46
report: mL 200
